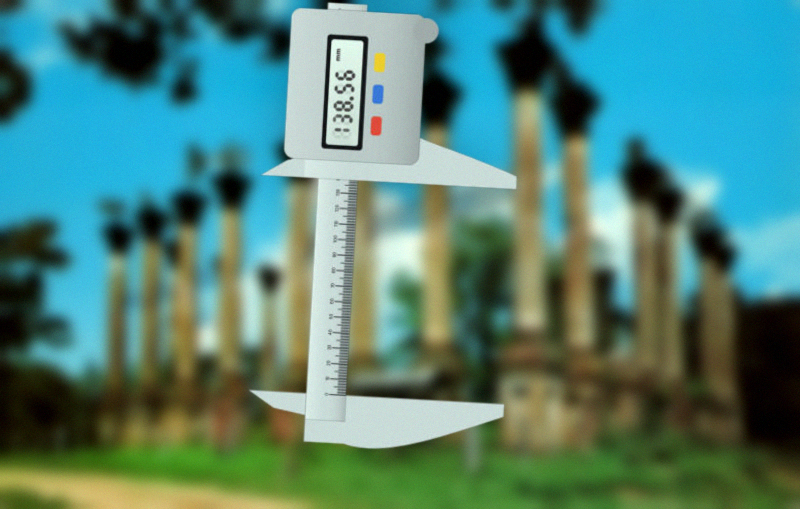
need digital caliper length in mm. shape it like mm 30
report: mm 138.56
